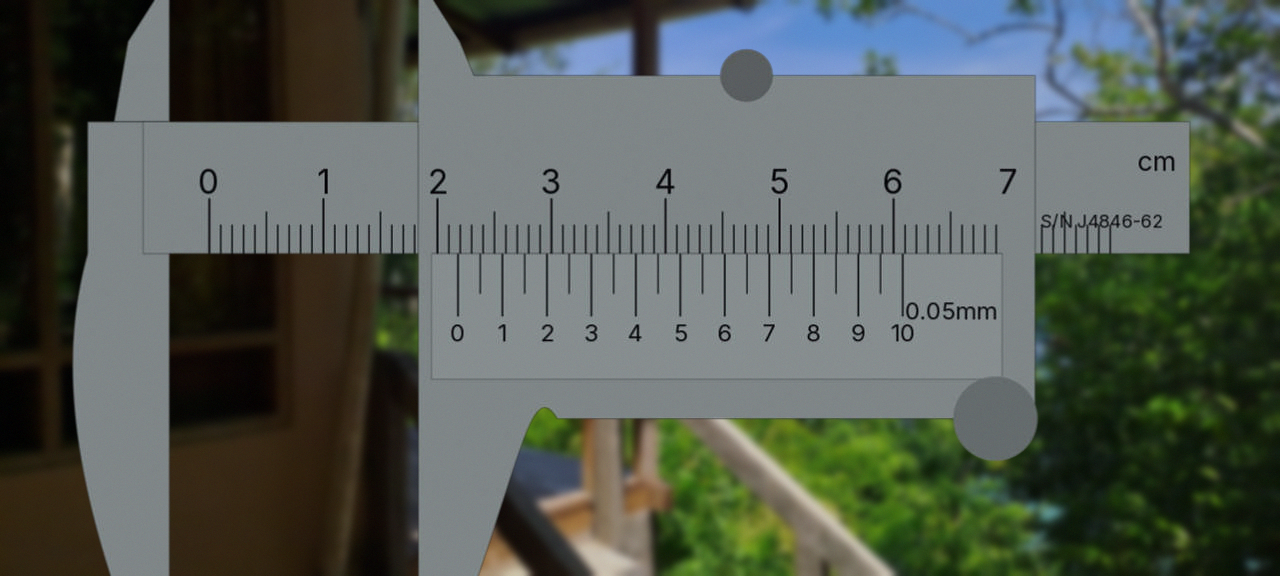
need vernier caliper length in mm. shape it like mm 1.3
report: mm 21.8
